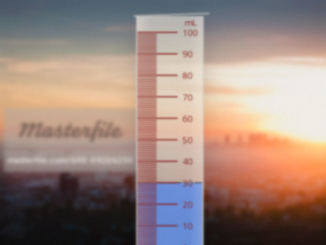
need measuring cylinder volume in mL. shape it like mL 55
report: mL 30
